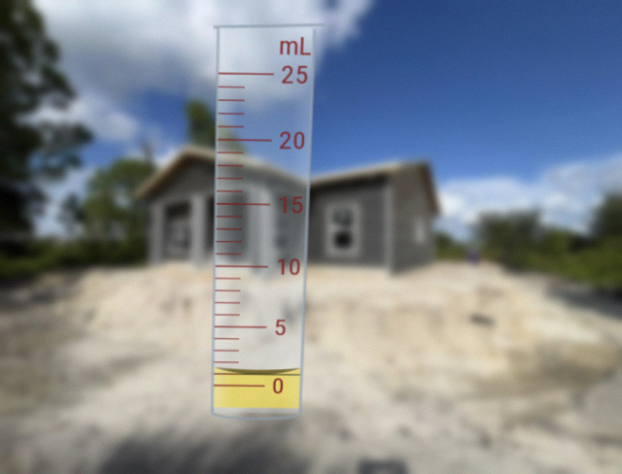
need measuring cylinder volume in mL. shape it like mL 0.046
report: mL 1
